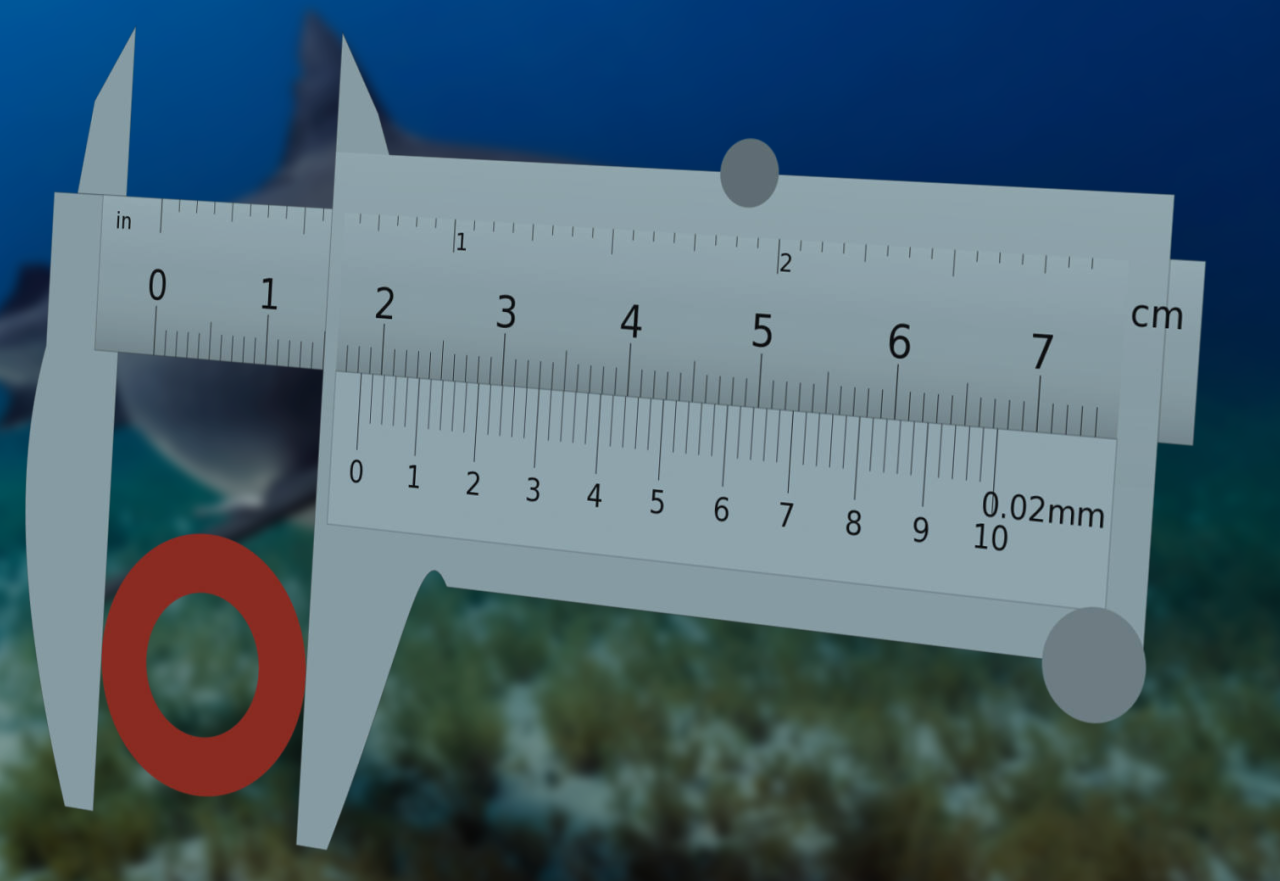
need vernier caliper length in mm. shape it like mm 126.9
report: mm 18.3
